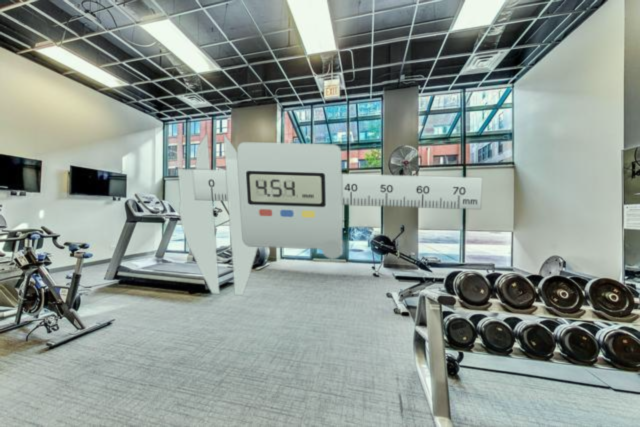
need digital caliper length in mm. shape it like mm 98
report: mm 4.54
